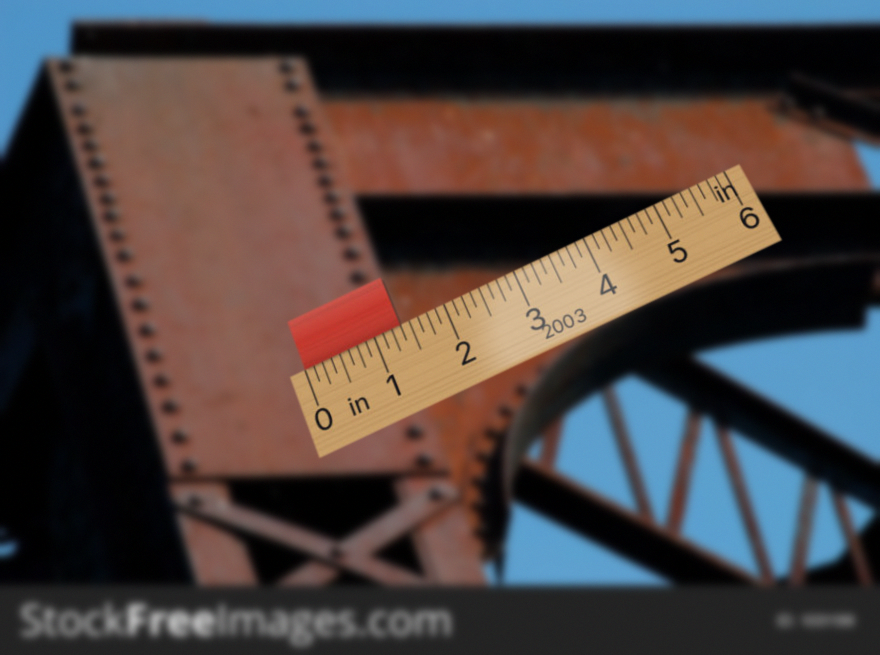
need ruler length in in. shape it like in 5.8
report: in 1.375
